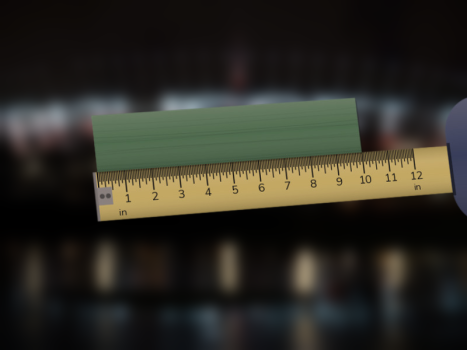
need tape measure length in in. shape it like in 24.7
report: in 10
